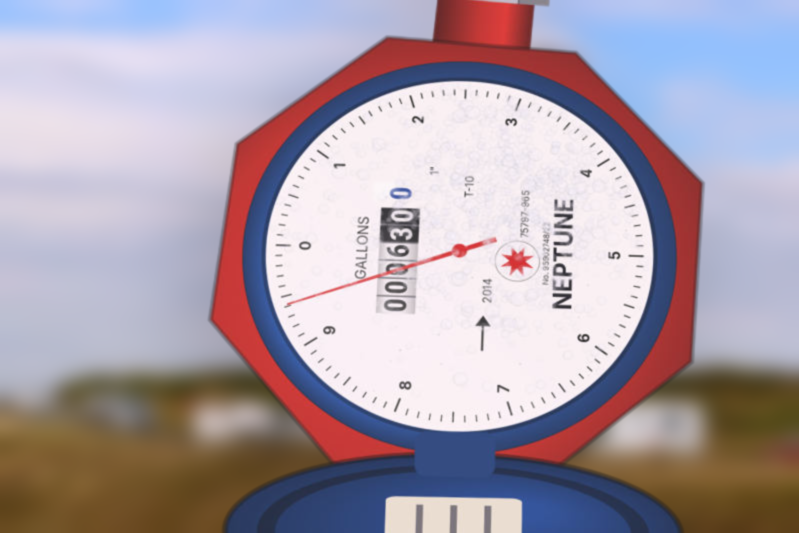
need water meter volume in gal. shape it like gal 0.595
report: gal 6299.4
